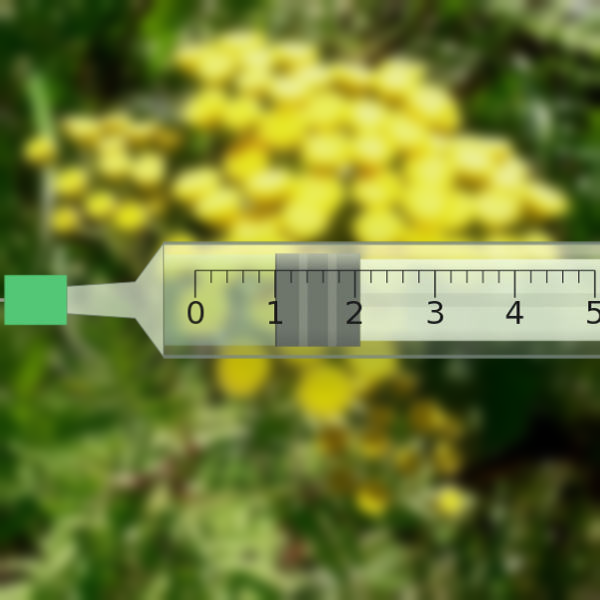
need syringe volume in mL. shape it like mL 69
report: mL 1
